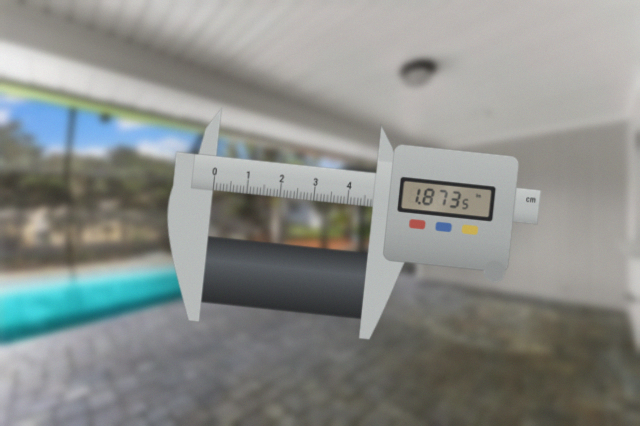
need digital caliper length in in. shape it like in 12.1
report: in 1.8735
